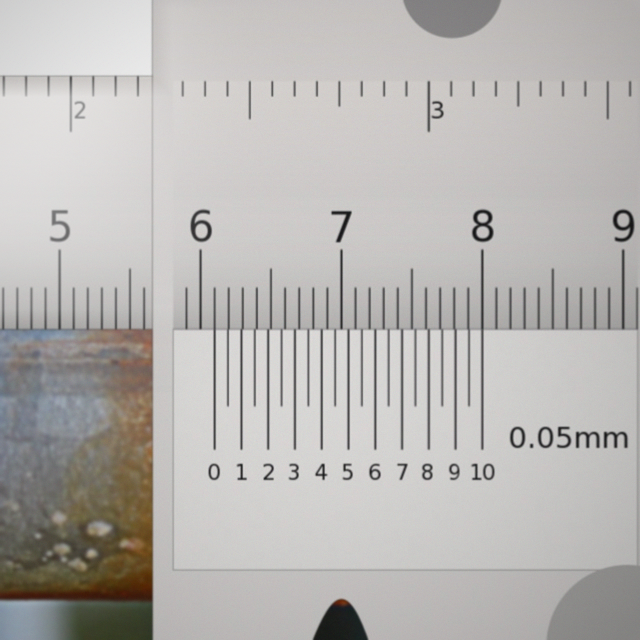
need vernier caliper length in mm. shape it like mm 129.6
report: mm 61.0
